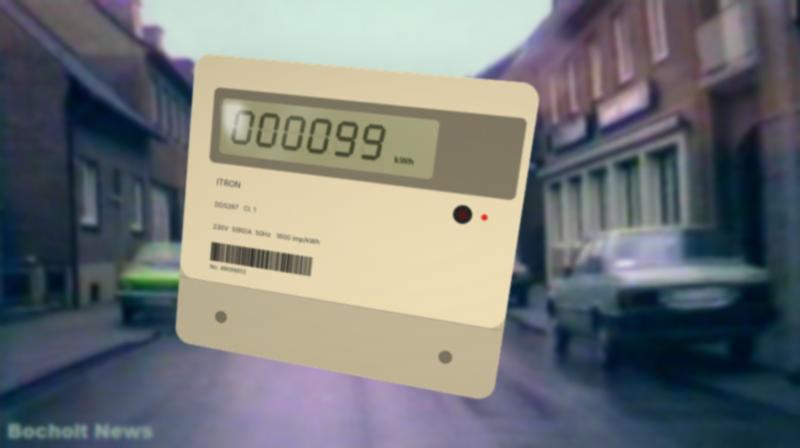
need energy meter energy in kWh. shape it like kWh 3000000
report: kWh 99
